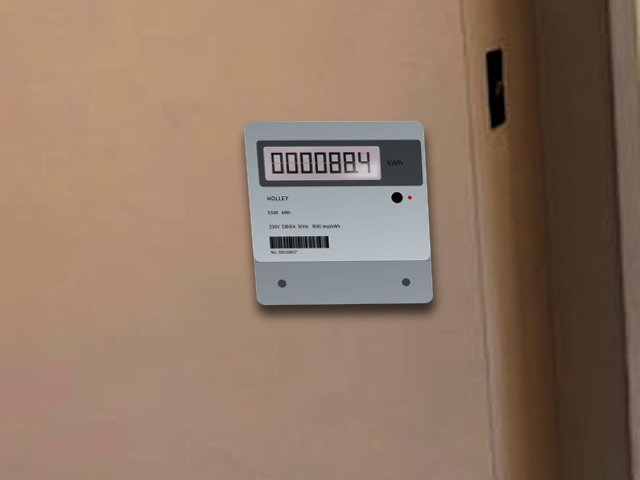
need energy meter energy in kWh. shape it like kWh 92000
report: kWh 88.4
